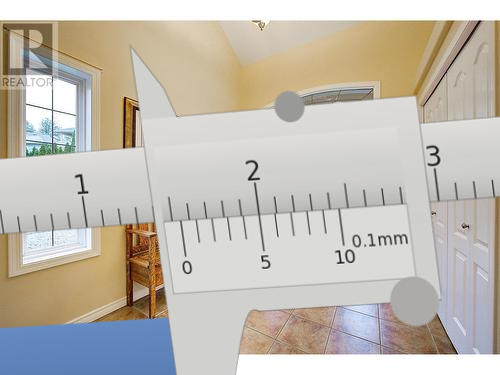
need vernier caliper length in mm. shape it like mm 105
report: mm 15.5
